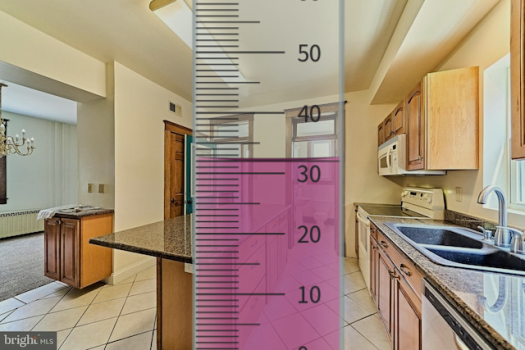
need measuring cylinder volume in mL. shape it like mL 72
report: mL 32
